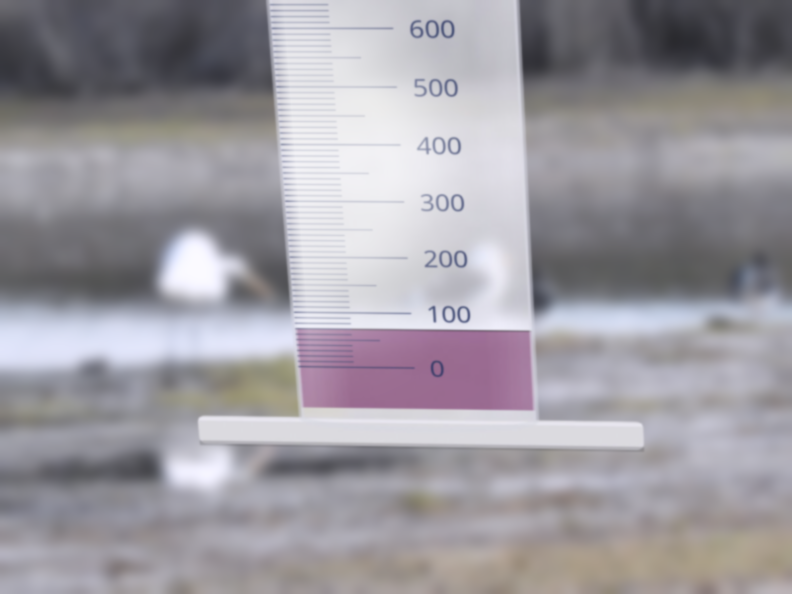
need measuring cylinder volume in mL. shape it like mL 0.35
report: mL 70
